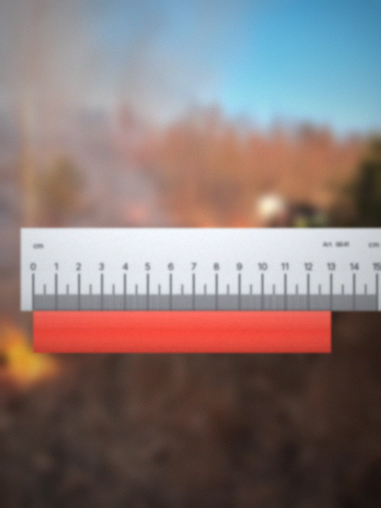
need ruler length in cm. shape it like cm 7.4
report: cm 13
